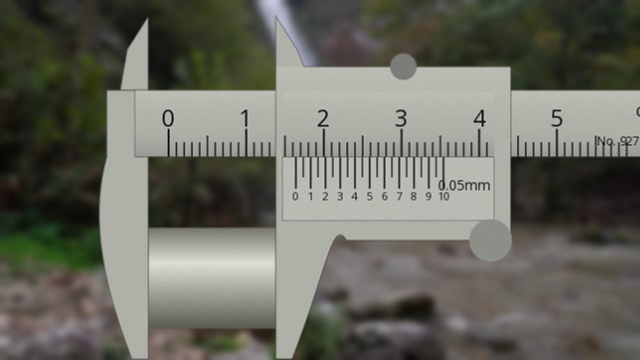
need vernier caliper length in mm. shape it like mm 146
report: mm 16.4
